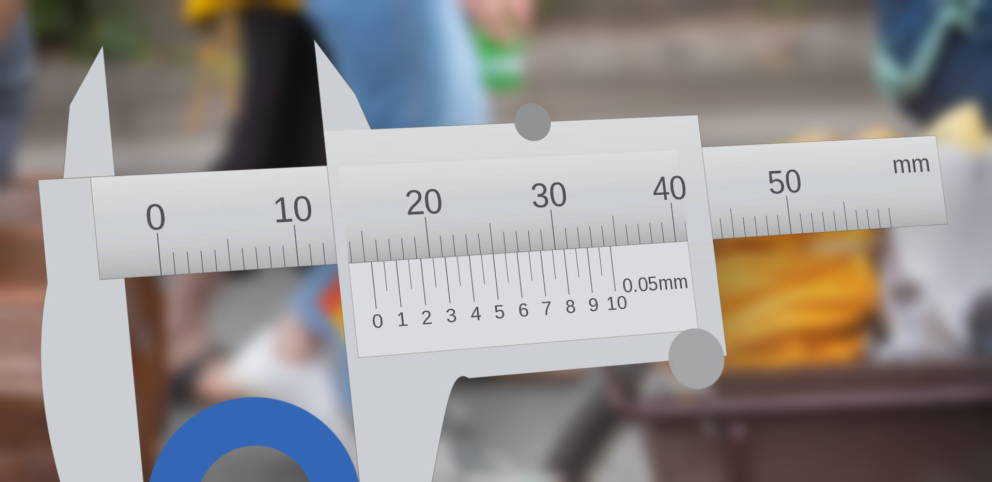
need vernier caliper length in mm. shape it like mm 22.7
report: mm 15.5
